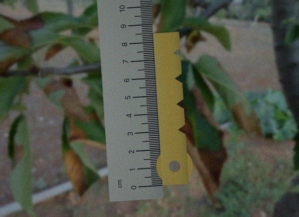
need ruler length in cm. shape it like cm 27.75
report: cm 8.5
